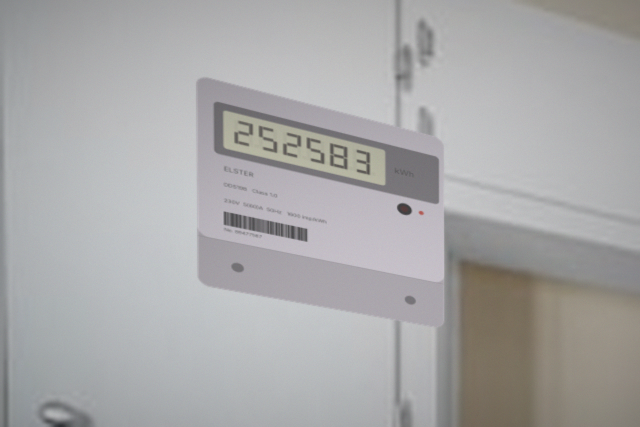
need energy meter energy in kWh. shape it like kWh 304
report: kWh 252583
